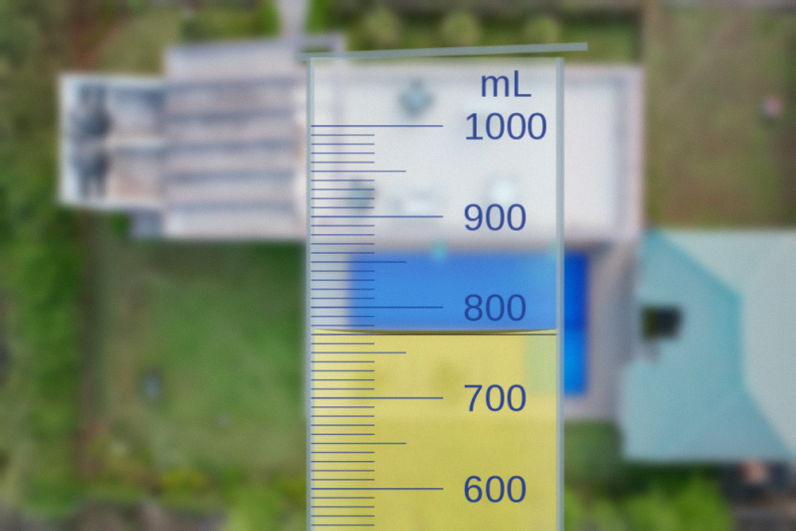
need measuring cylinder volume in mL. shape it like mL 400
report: mL 770
